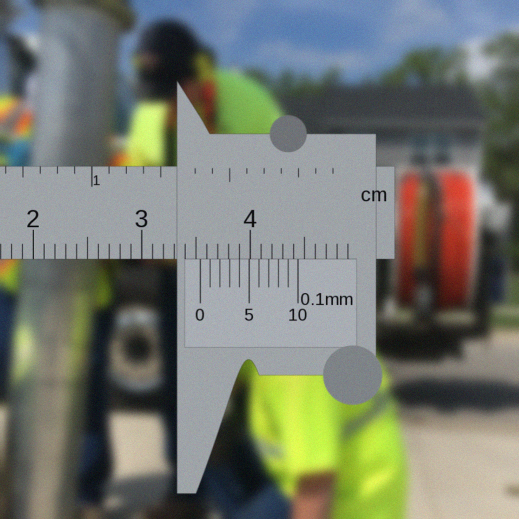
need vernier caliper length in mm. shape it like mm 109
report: mm 35.4
